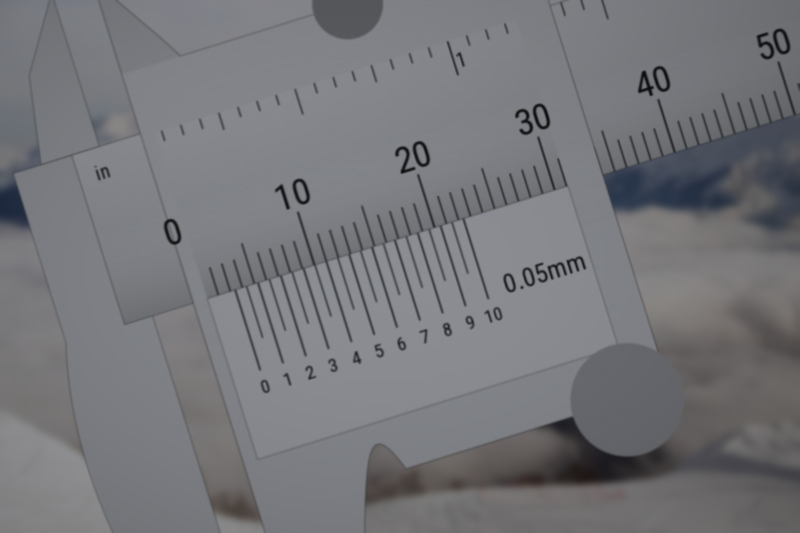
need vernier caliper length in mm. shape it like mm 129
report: mm 3.4
